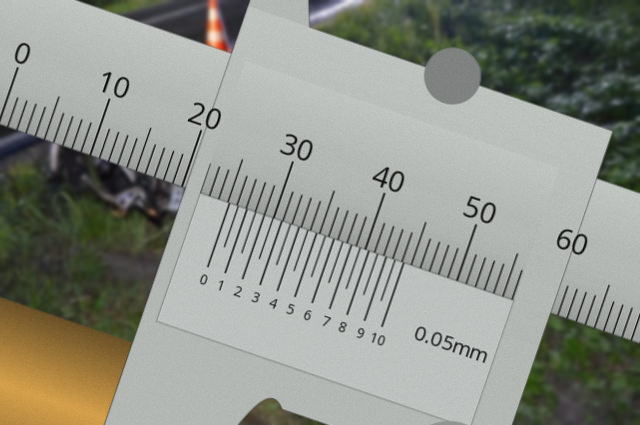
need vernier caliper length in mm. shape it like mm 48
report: mm 25.2
